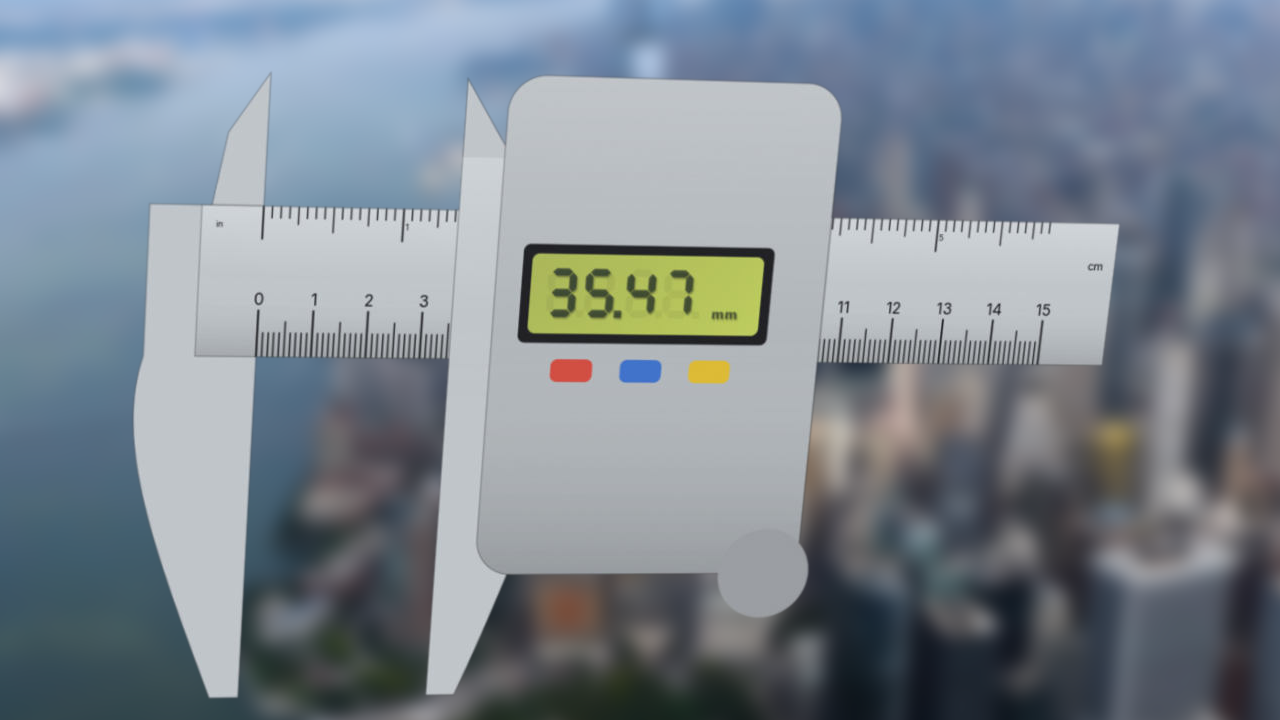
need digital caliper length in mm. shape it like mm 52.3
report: mm 35.47
